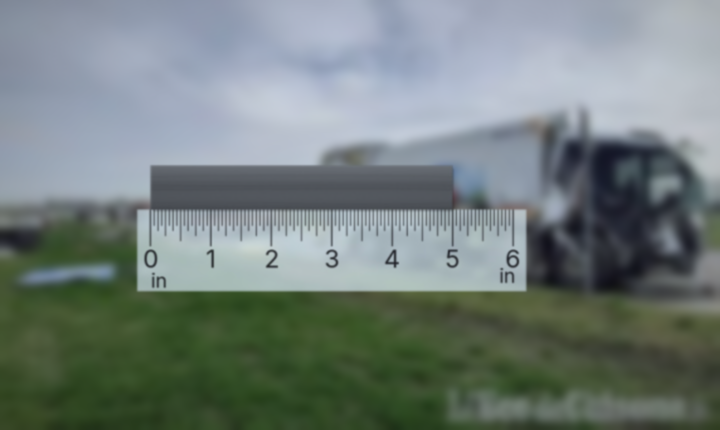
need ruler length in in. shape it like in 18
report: in 5
